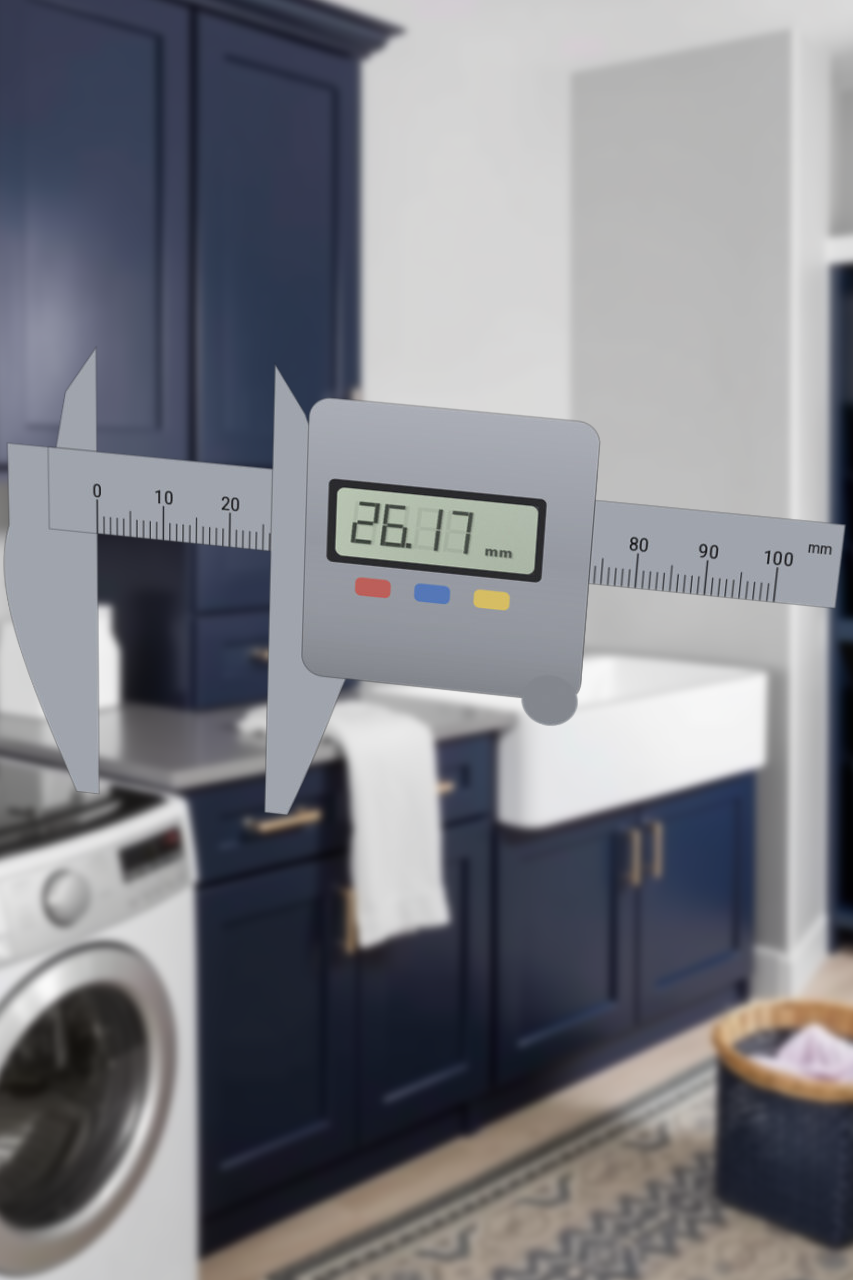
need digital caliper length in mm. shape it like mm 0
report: mm 26.17
